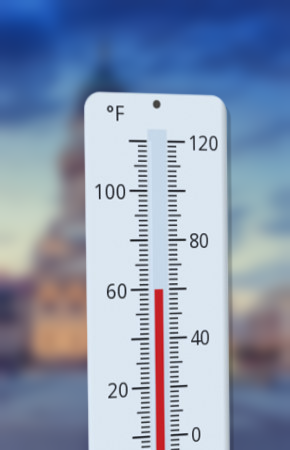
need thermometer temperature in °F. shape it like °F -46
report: °F 60
